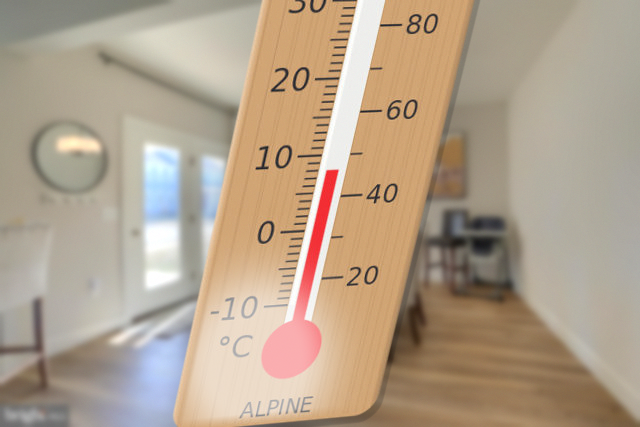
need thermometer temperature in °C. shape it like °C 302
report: °C 8
